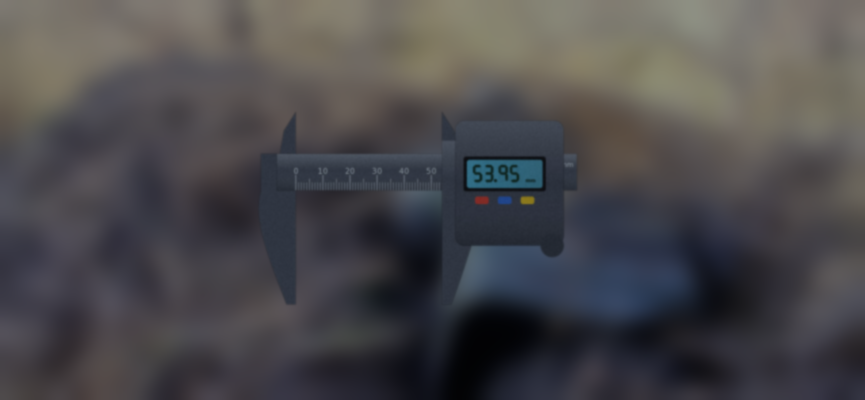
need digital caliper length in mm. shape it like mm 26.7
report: mm 53.95
